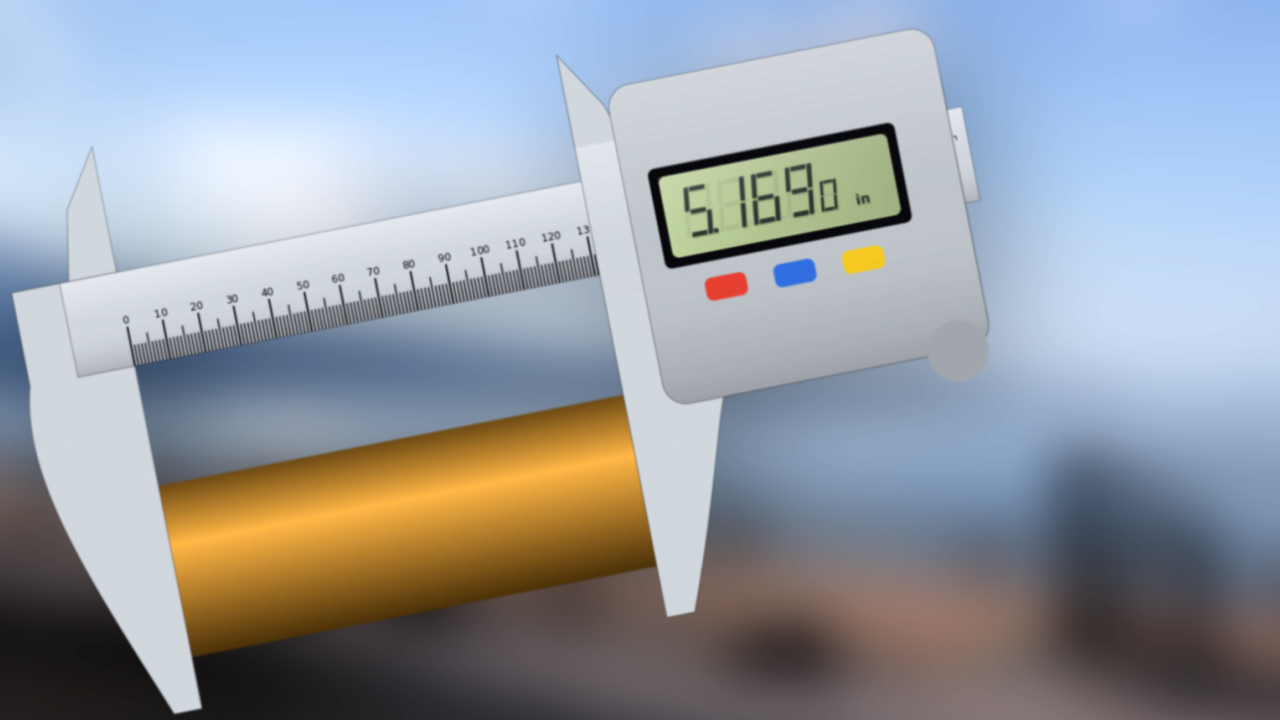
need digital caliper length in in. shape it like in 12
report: in 5.1690
